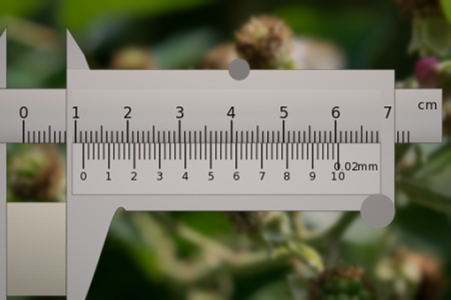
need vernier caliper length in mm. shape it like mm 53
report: mm 11.5
